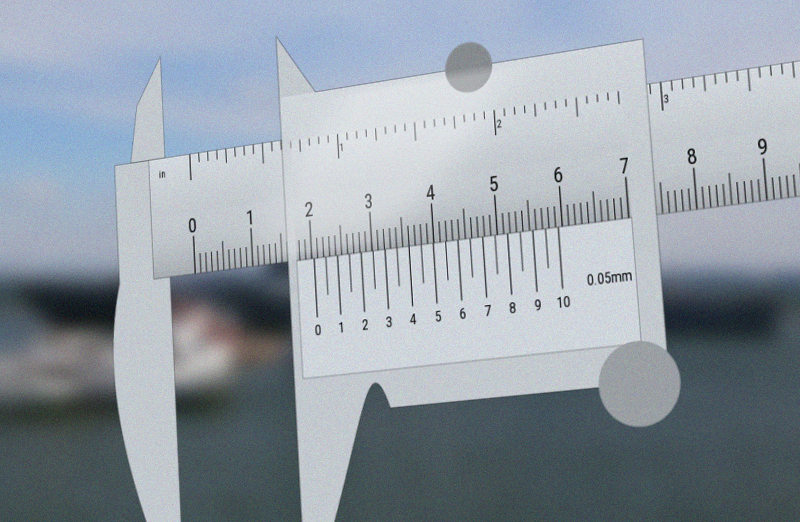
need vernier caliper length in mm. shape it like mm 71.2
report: mm 20.4
